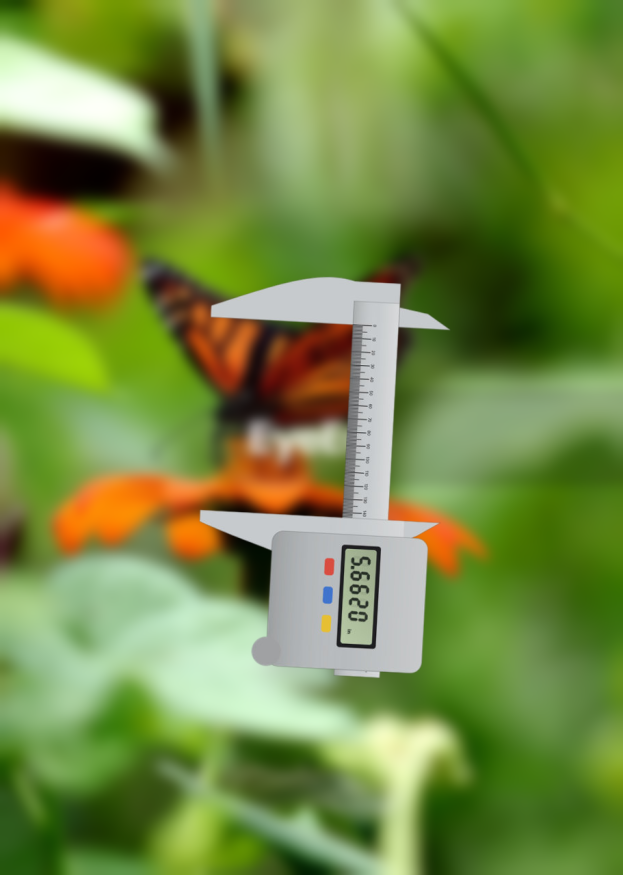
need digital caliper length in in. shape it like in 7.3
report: in 5.6620
